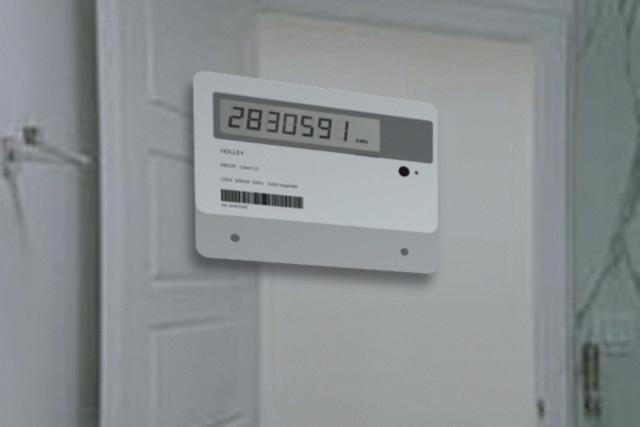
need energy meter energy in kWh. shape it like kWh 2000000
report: kWh 2830591
